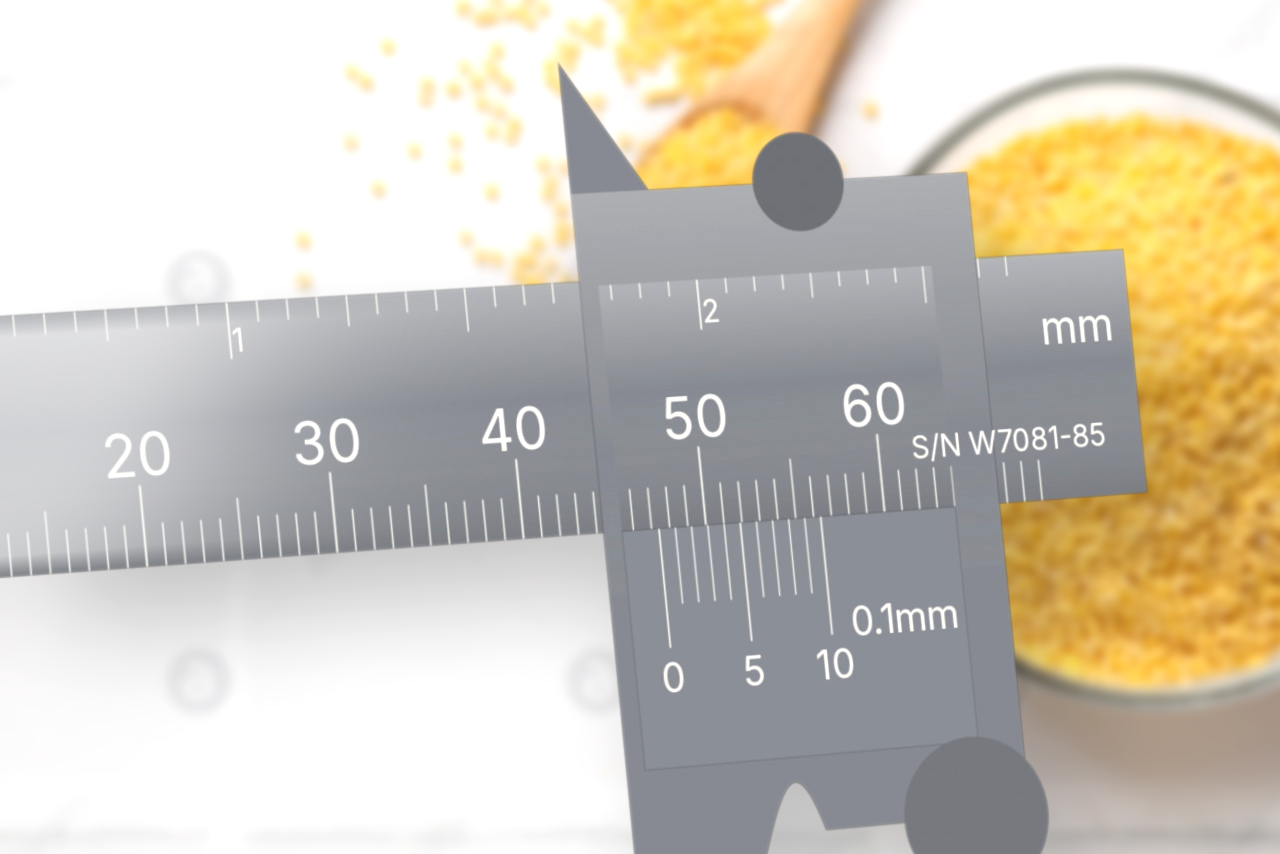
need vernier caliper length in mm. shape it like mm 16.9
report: mm 47.4
